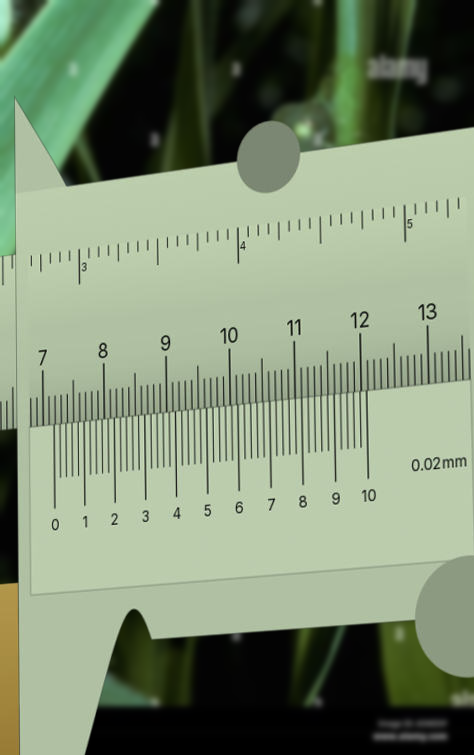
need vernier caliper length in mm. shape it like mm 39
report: mm 71.8
